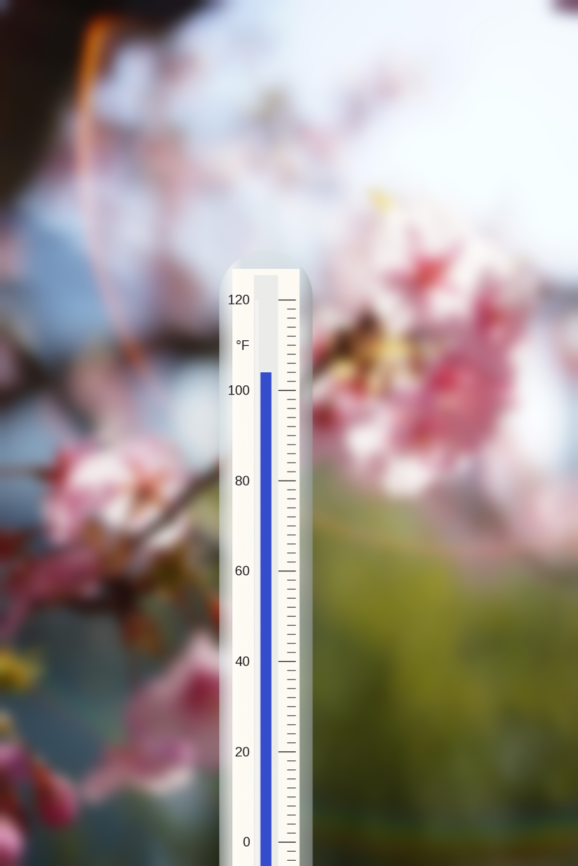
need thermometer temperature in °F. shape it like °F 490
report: °F 104
